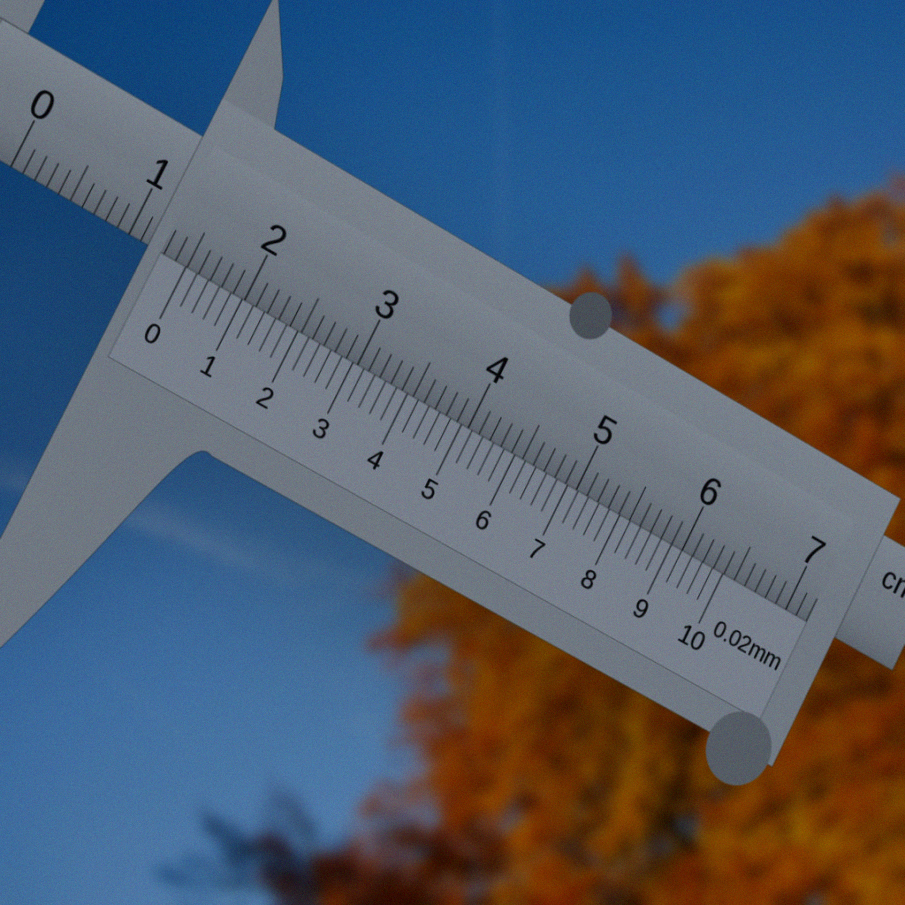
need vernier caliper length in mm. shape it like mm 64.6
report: mm 14.9
